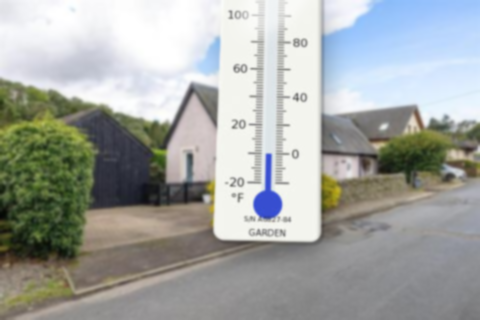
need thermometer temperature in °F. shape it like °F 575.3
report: °F 0
